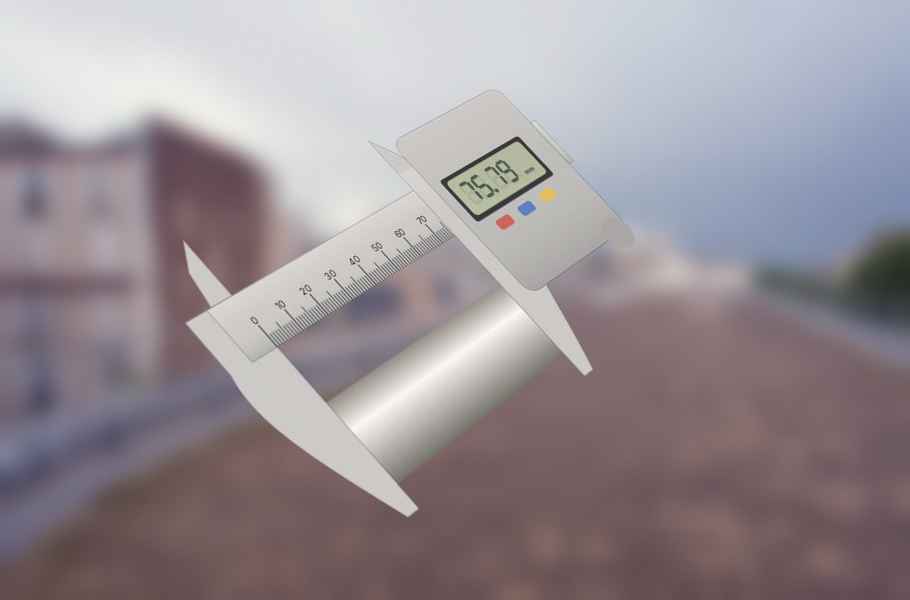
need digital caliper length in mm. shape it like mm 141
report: mm 75.79
